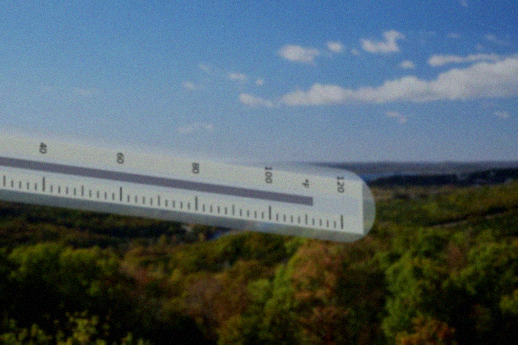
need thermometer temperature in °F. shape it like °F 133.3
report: °F 112
